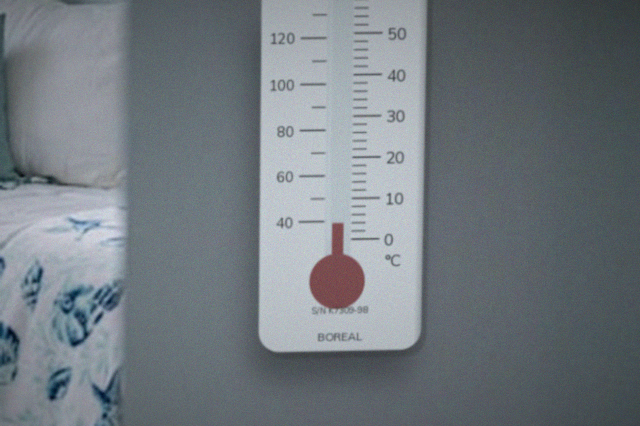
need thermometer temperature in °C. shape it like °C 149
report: °C 4
